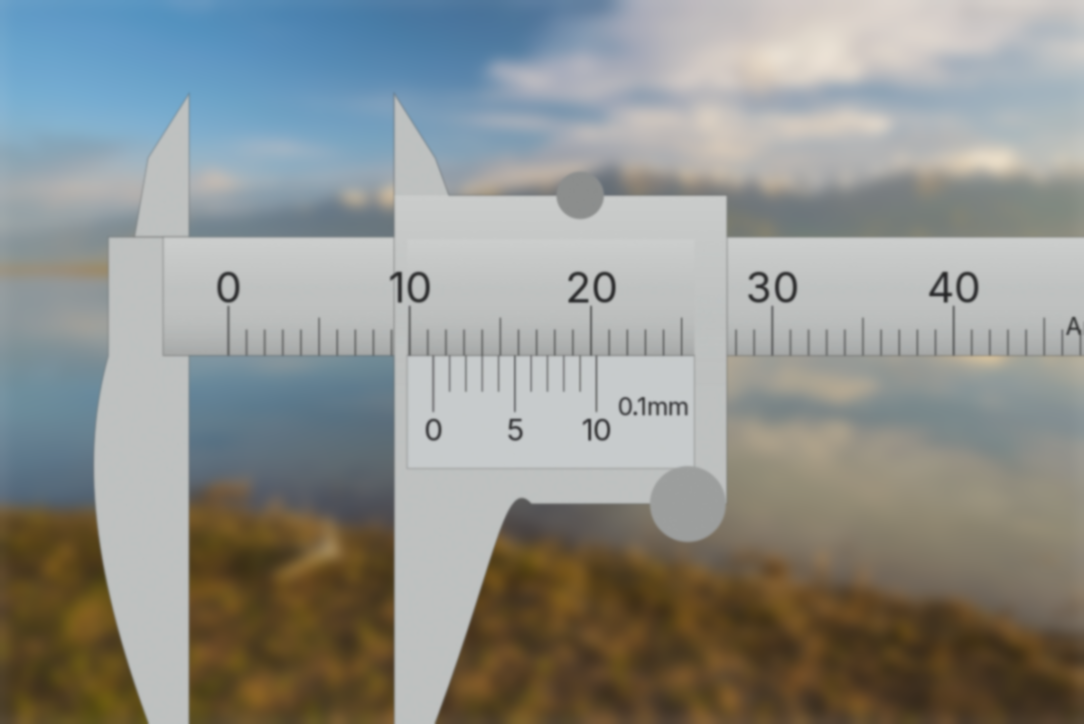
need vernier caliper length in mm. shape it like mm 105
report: mm 11.3
